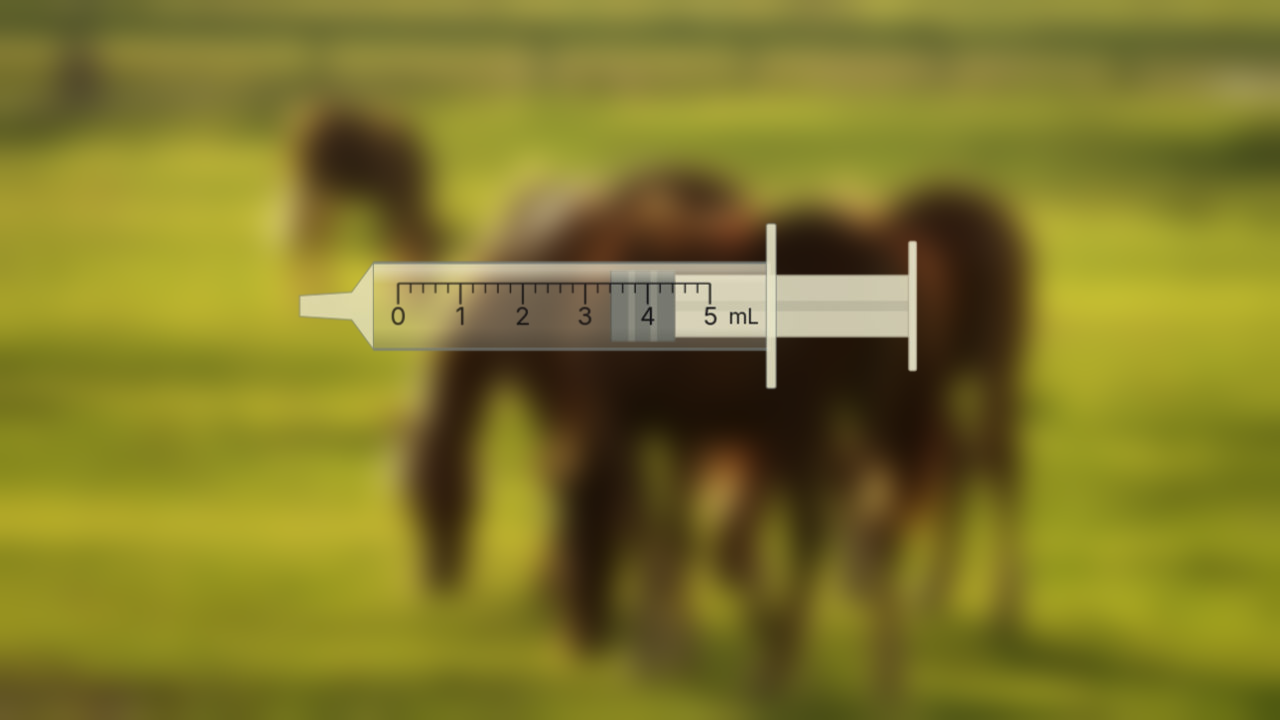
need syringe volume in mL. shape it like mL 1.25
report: mL 3.4
